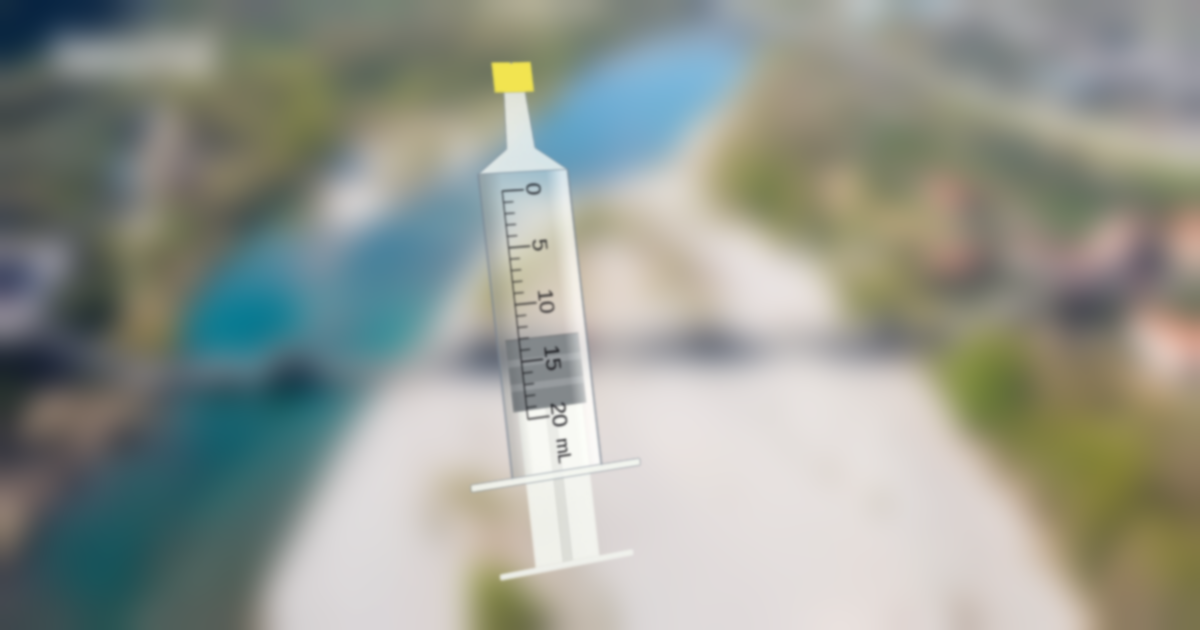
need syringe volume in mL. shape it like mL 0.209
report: mL 13
